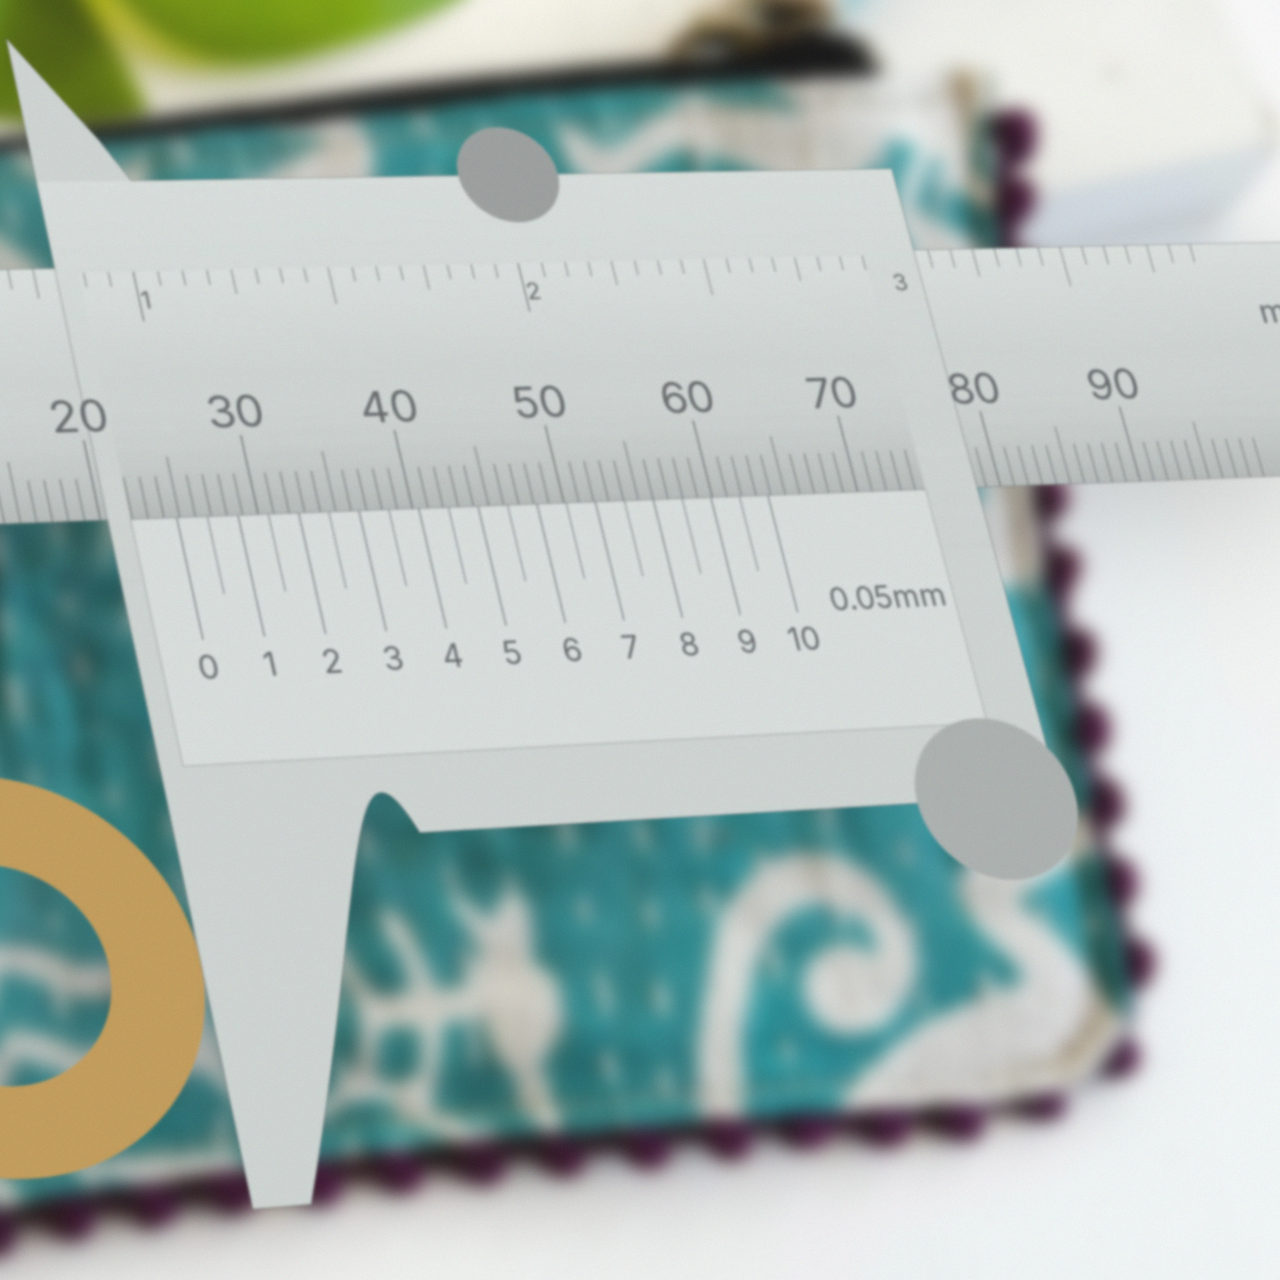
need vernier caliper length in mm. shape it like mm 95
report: mm 24.8
